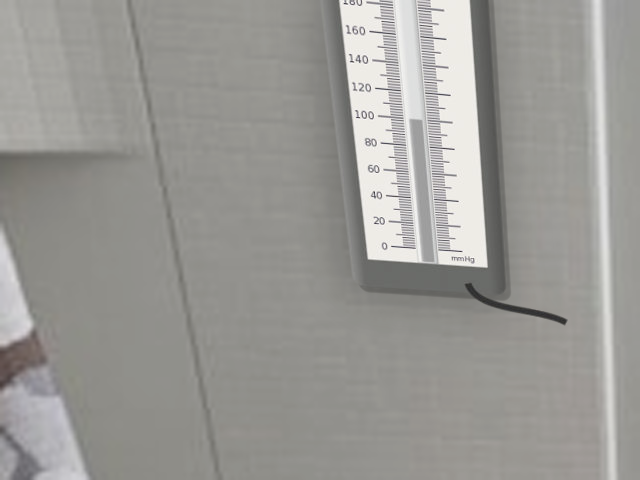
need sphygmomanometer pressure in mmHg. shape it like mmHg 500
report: mmHg 100
